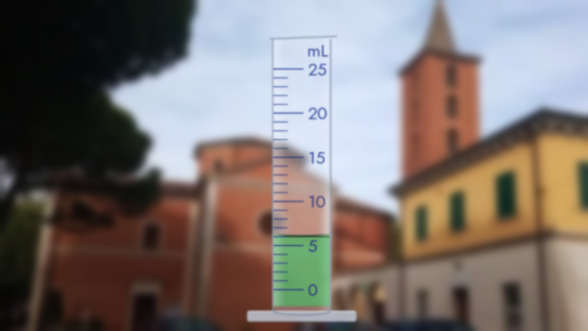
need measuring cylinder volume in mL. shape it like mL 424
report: mL 6
